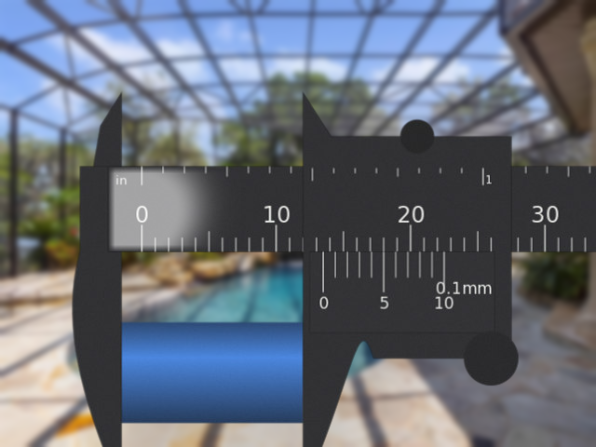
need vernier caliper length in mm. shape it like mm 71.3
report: mm 13.5
